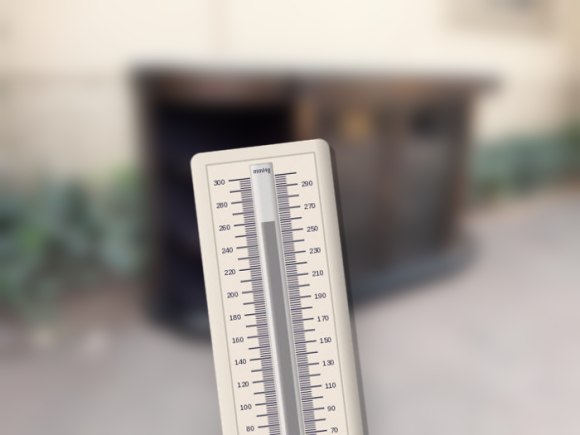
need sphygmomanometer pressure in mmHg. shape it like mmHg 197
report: mmHg 260
